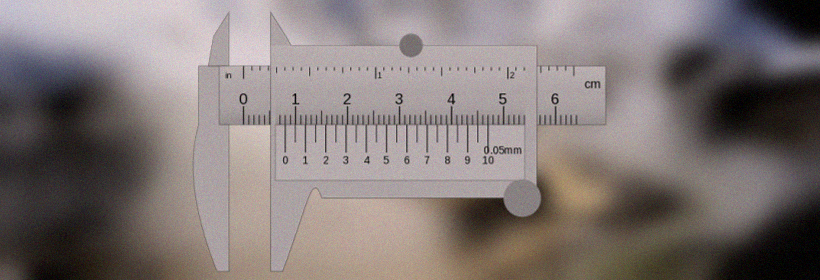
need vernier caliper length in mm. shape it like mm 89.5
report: mm 8.0
